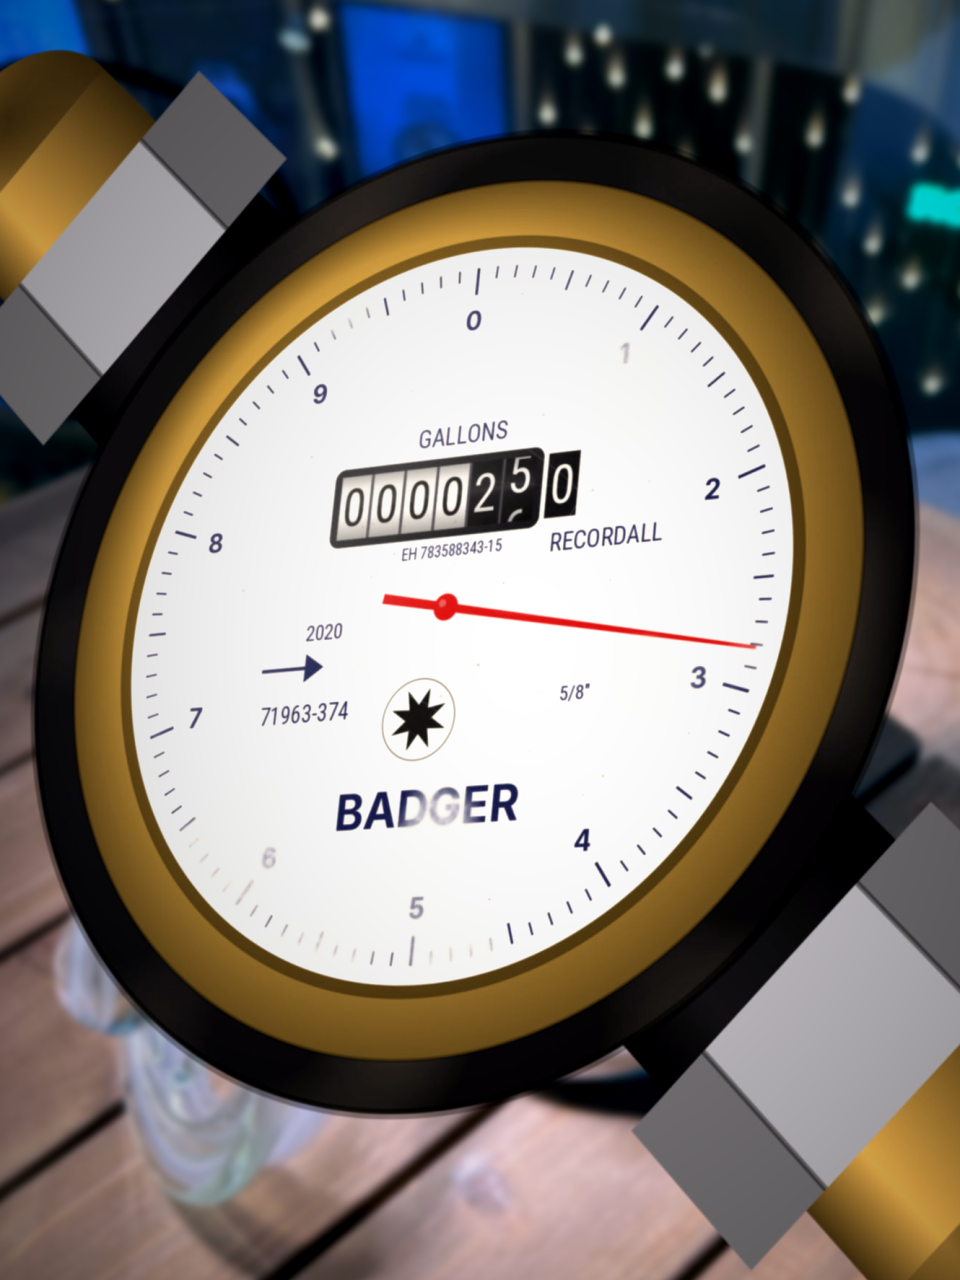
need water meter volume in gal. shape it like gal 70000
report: gal 252.8
